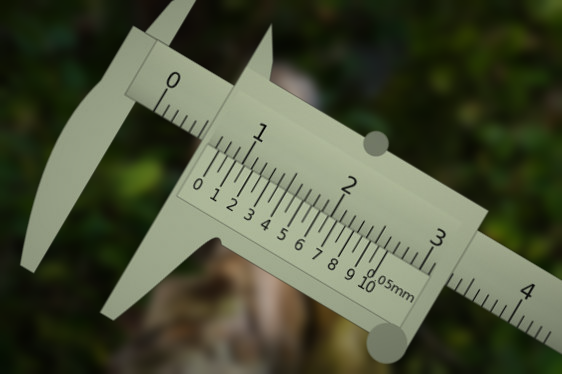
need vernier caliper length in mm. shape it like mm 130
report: mm 7.4
